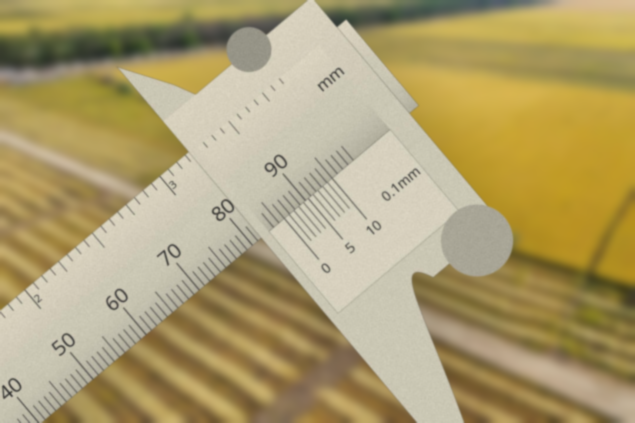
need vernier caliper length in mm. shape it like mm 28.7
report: mm 86.0
